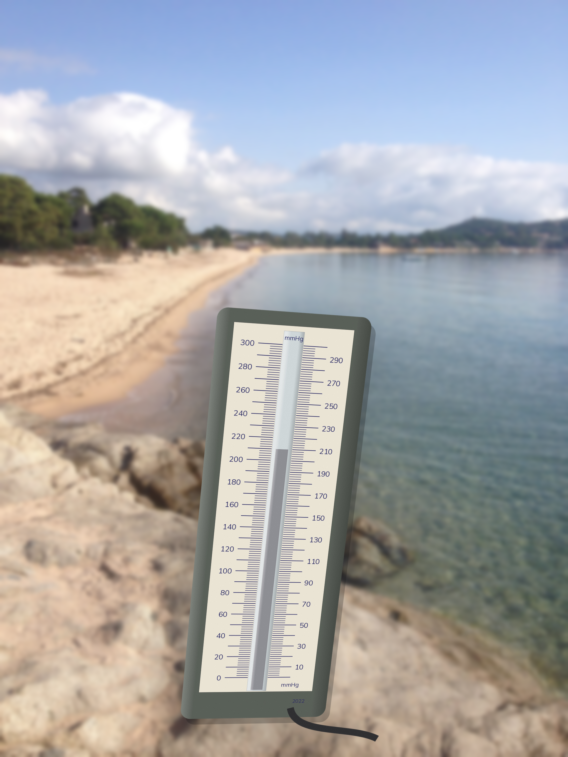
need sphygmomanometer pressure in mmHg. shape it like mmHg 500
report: mmHg 210
